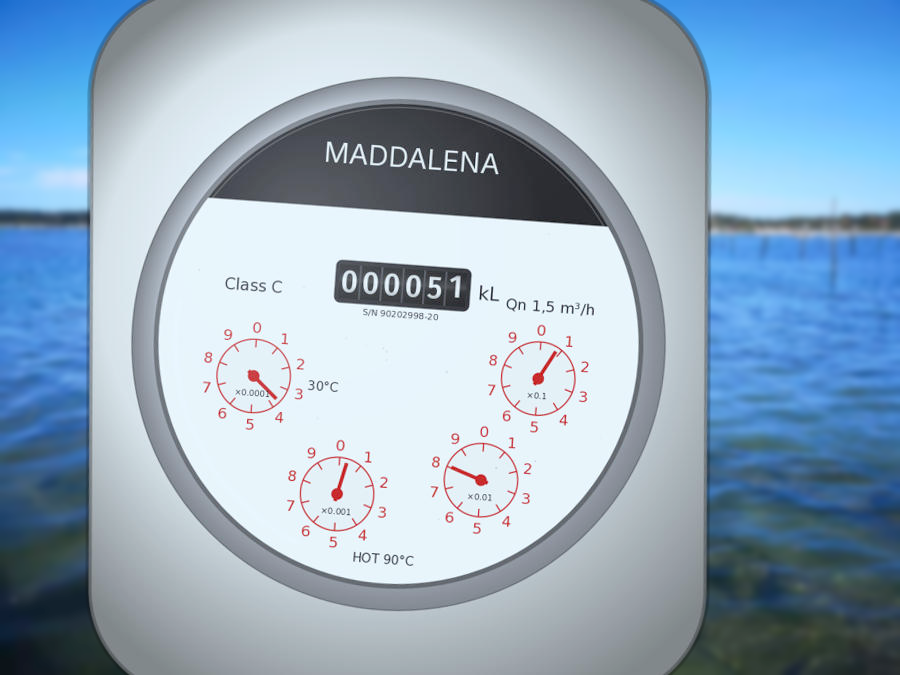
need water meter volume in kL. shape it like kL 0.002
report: kL 51.0803
